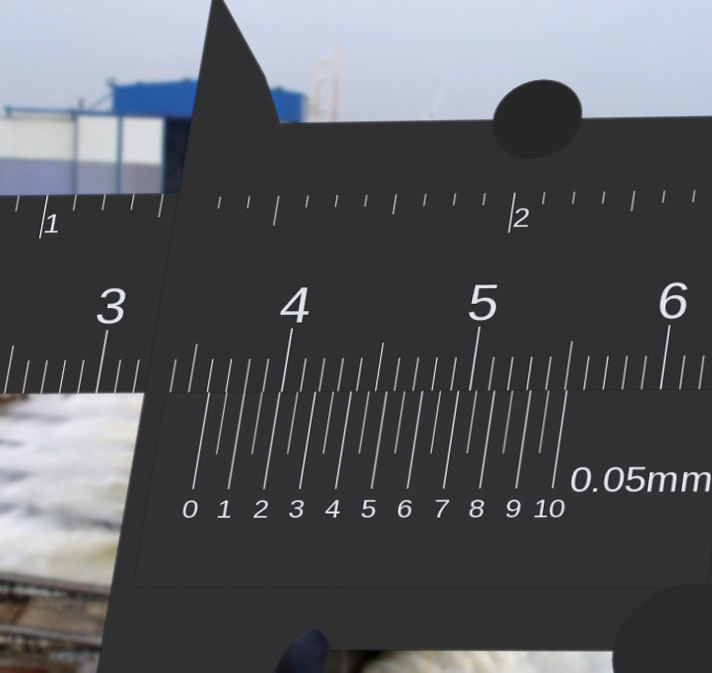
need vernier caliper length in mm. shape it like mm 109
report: mm 36.1
